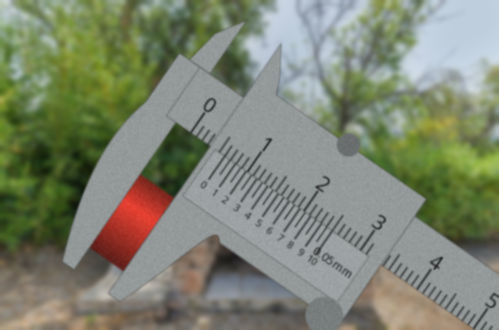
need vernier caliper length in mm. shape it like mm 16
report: mm 6.0
